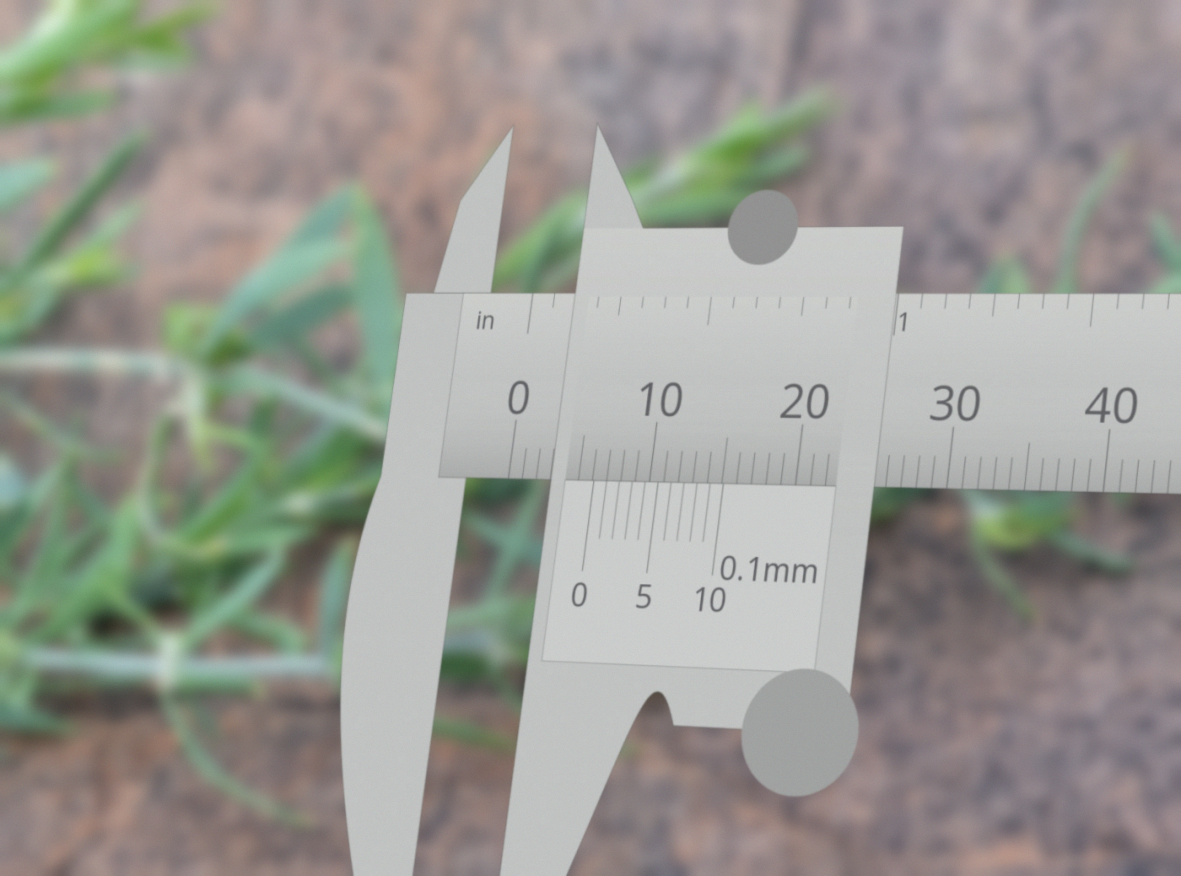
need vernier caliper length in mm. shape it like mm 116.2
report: mm 6.1
